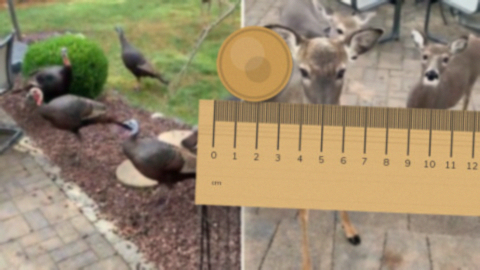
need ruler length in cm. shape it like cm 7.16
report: cm 3.5
